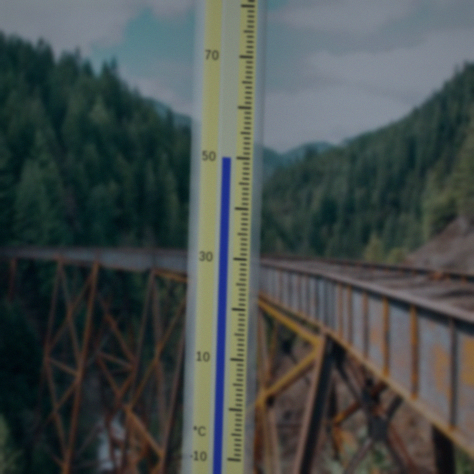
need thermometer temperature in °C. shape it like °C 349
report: °C 50
